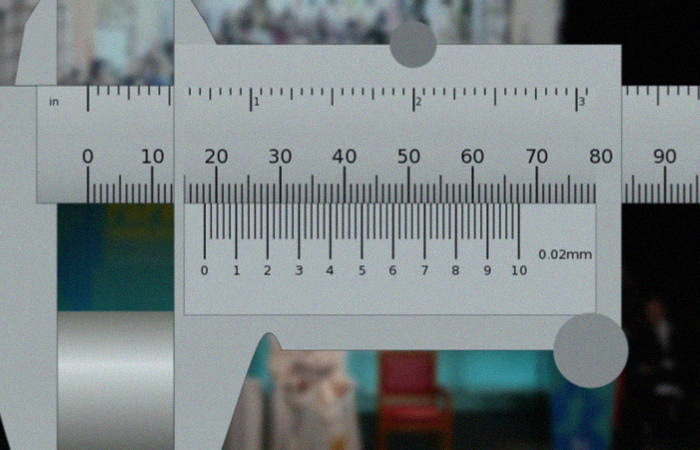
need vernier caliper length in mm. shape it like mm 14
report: mm 18.2
